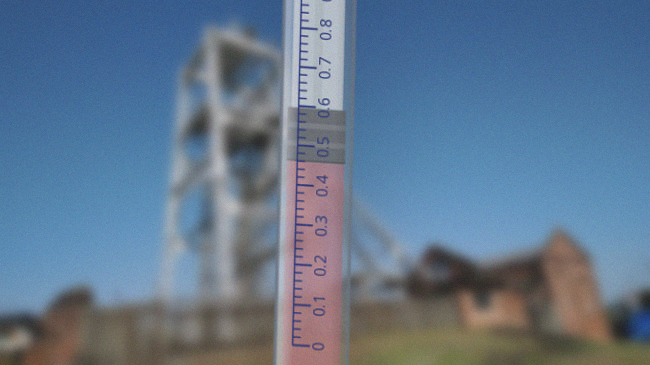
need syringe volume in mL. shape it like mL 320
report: mL 0.46
